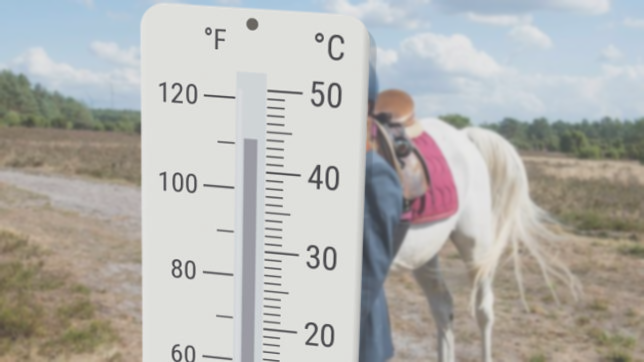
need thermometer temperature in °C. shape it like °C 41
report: °C 44
